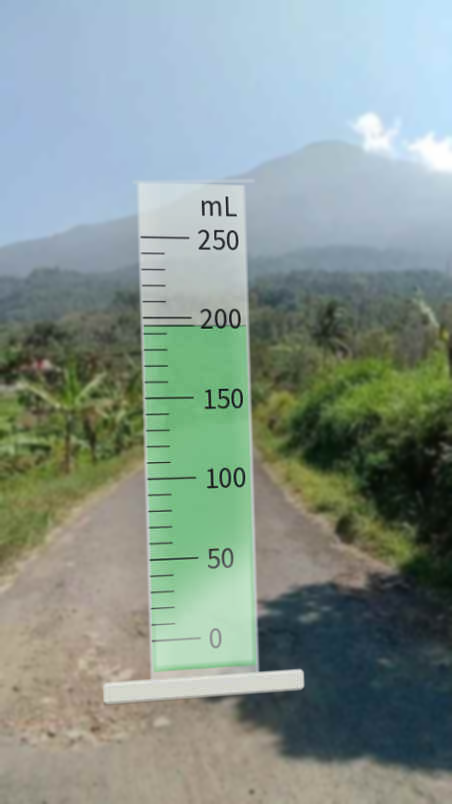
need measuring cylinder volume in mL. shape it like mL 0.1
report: mL 195
